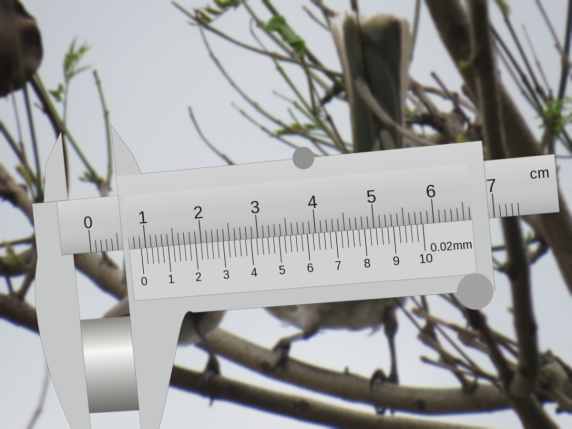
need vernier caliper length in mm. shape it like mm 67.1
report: mm 9.2
